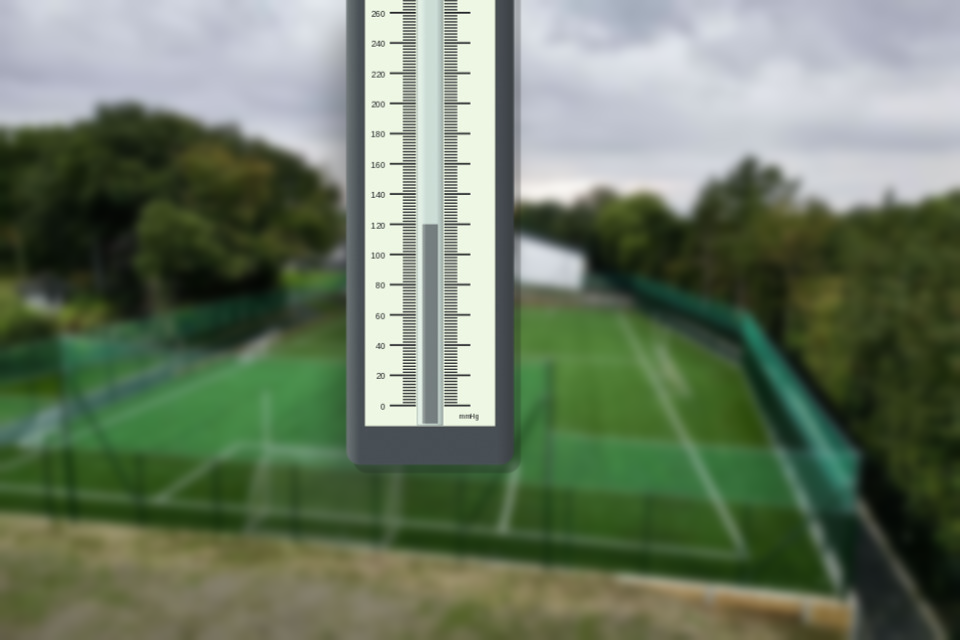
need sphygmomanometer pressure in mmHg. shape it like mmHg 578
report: mmHg 120
